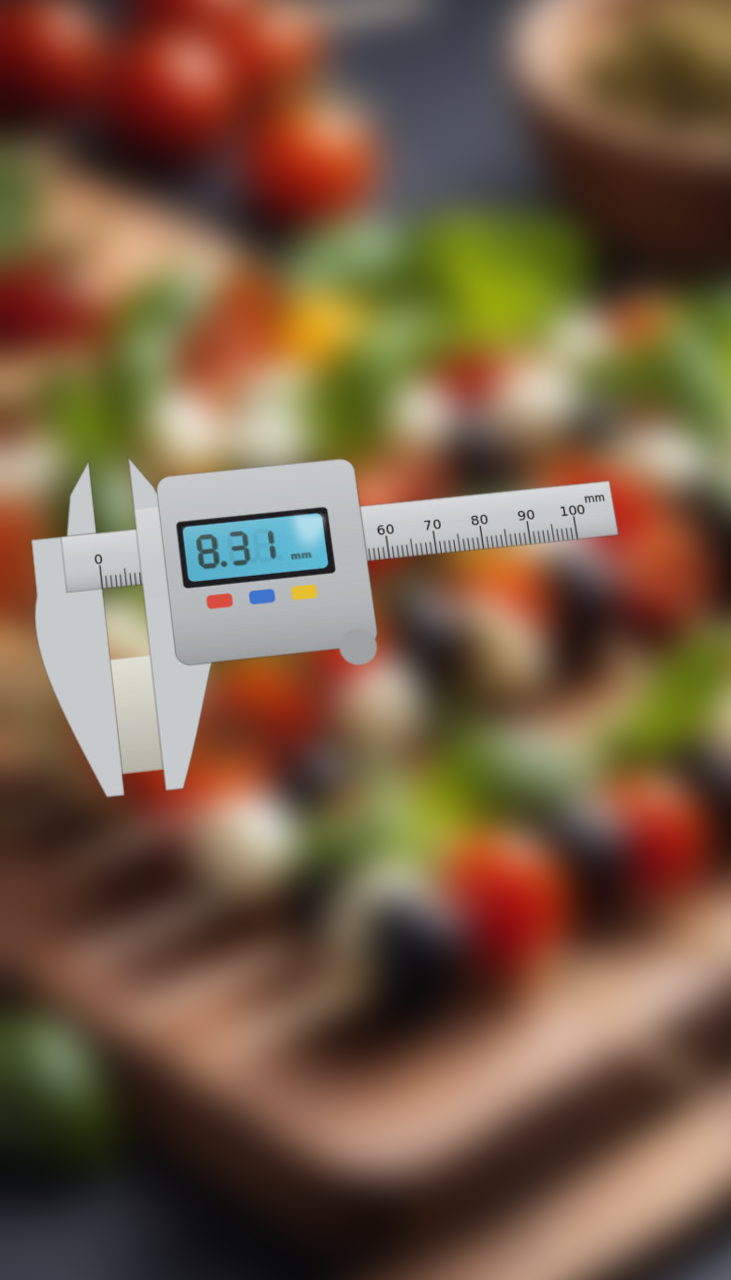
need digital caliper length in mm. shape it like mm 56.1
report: mm 8.31
